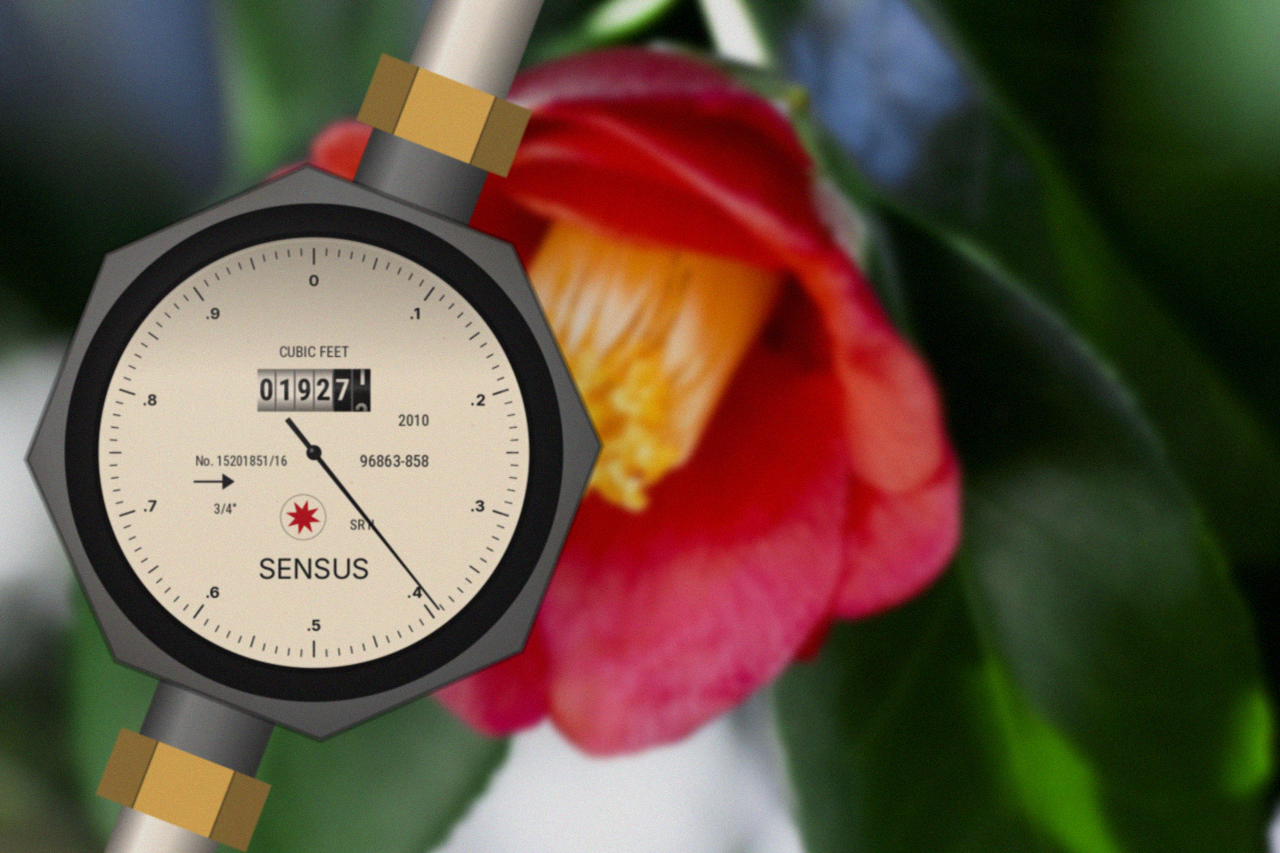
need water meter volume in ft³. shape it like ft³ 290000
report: ft³ 19271.39
